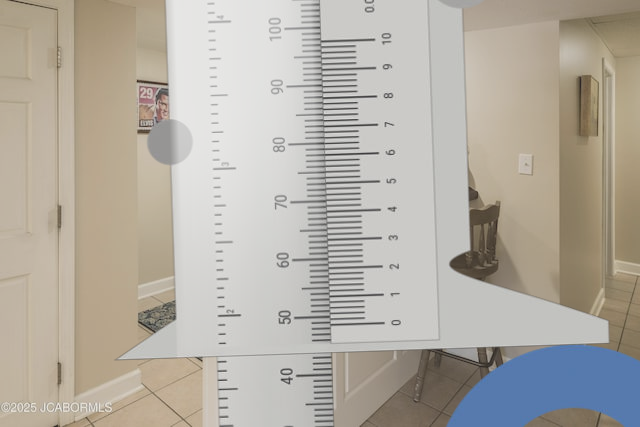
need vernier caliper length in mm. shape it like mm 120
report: mm 48.6
